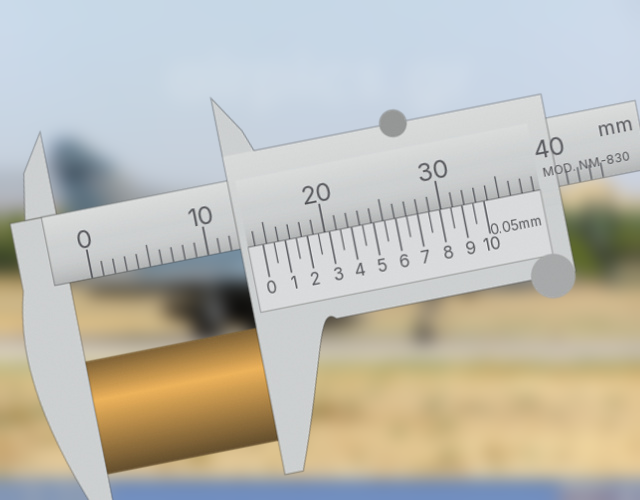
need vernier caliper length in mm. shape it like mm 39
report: mm 14.7
